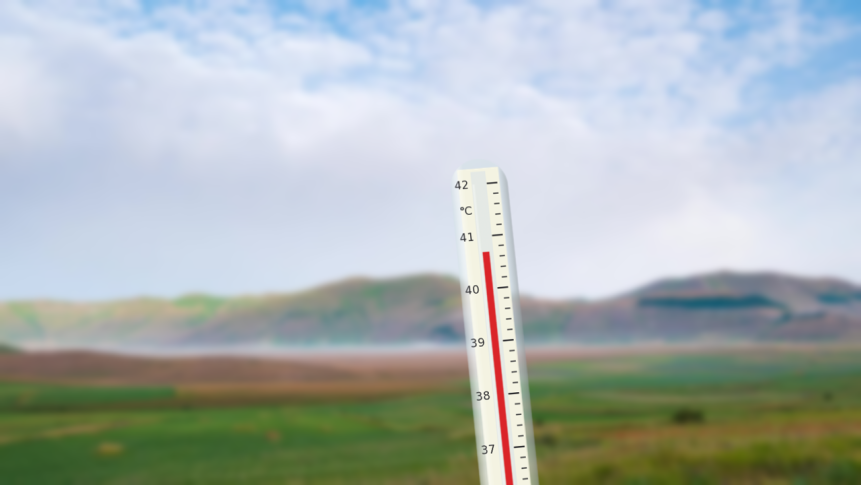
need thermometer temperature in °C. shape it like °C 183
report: °C 40.7
